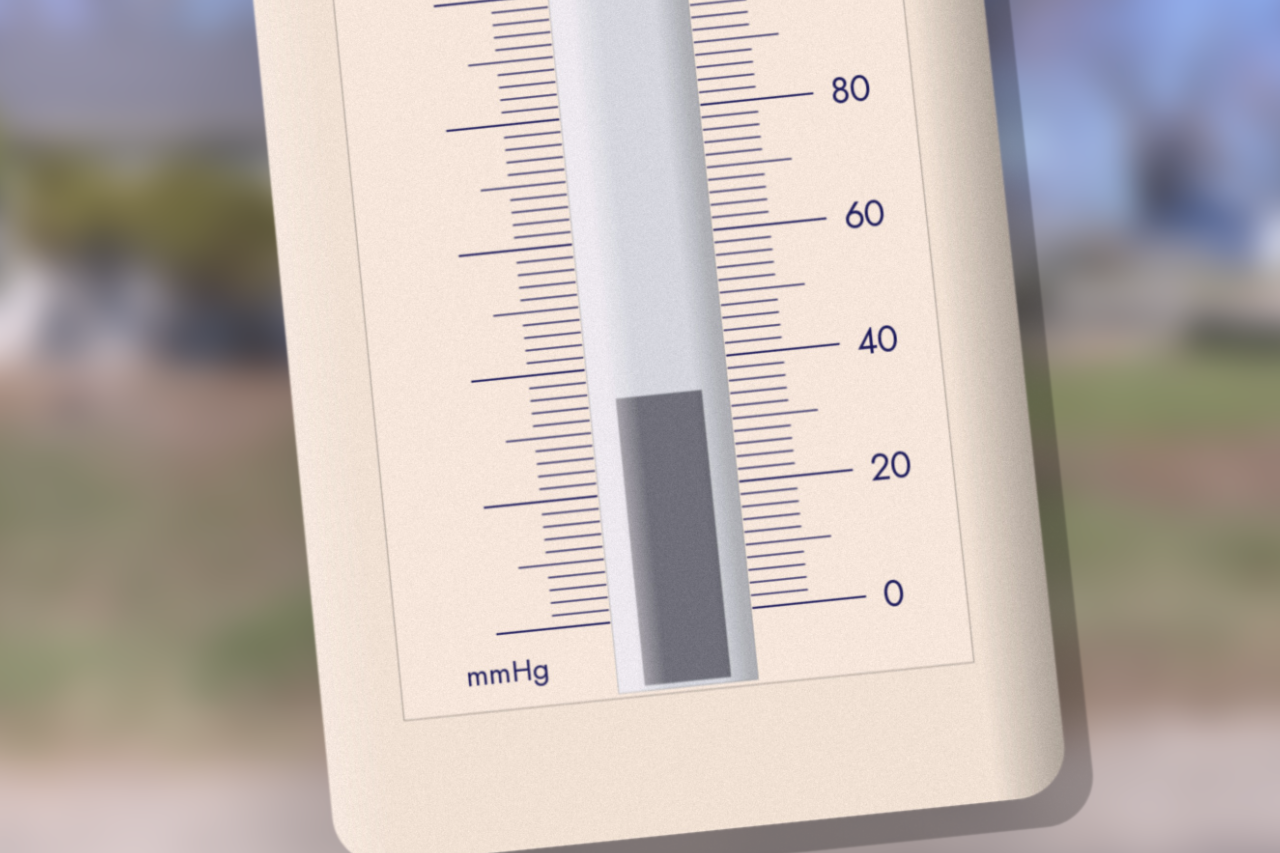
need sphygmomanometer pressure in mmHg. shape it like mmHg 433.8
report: mmHg 35
